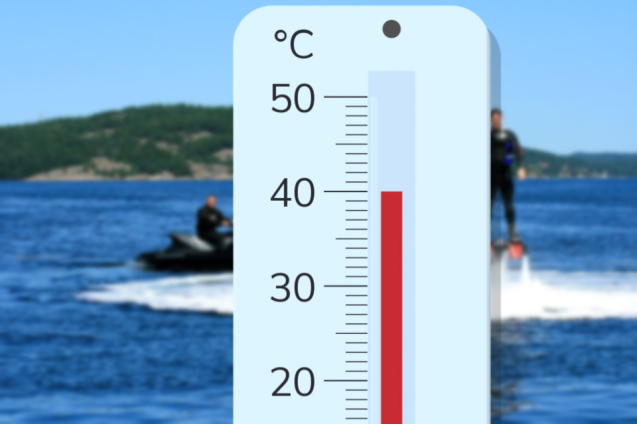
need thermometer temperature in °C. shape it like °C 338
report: °C 40
